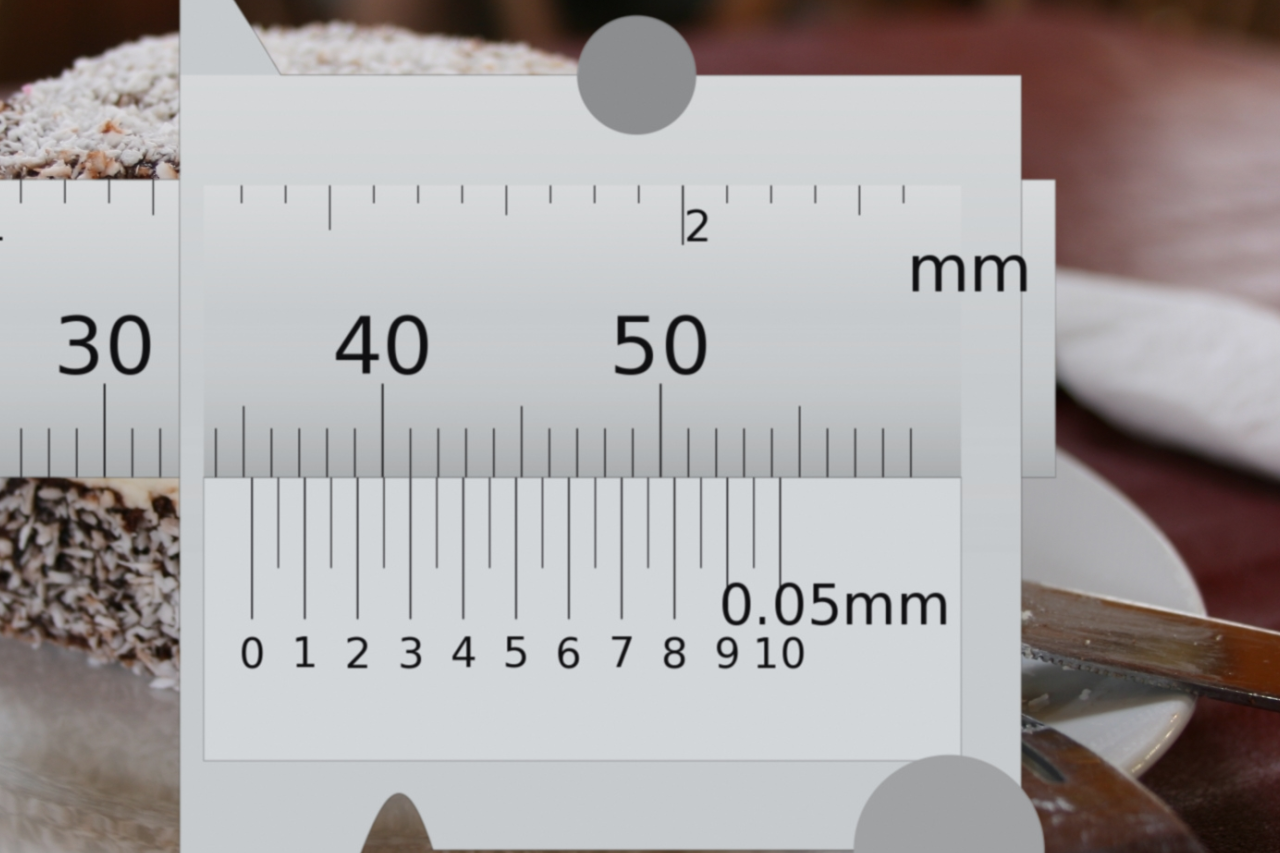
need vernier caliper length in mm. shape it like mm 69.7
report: mm 35.30
